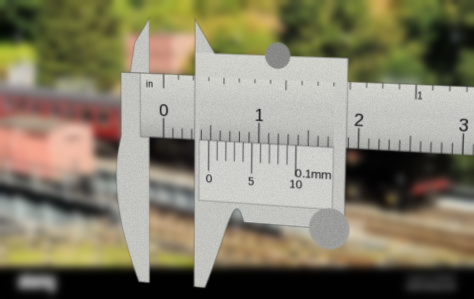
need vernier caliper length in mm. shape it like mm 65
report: mm 4.8
